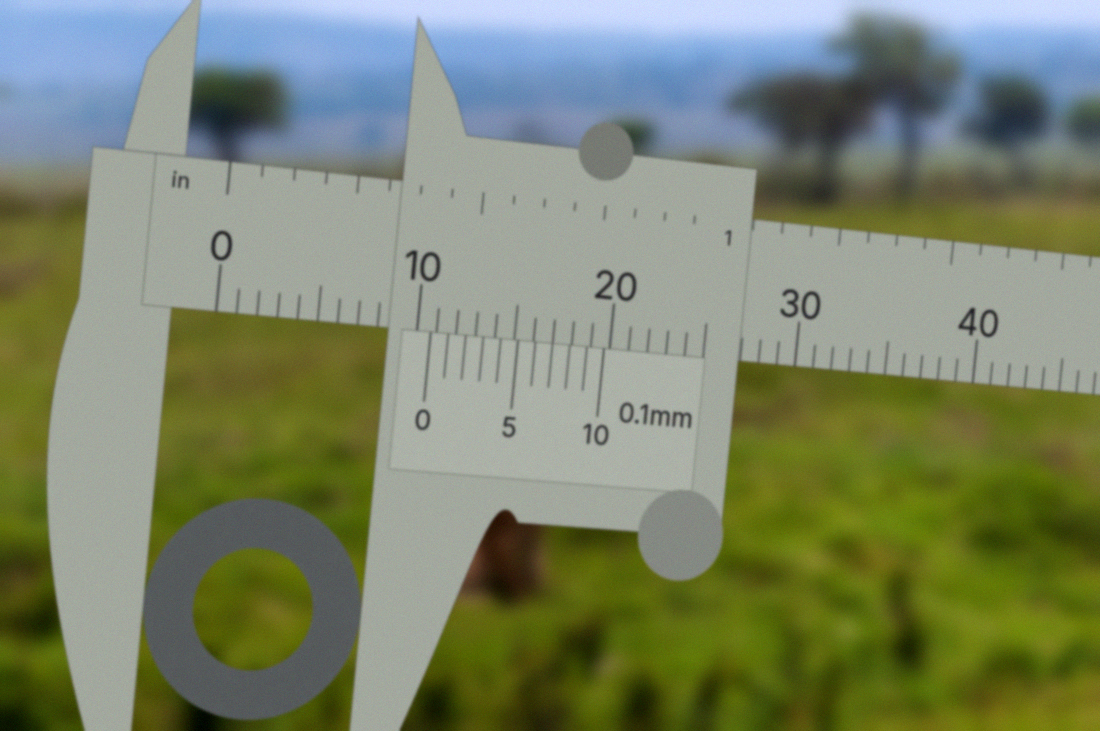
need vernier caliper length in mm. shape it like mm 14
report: mm 10.7
